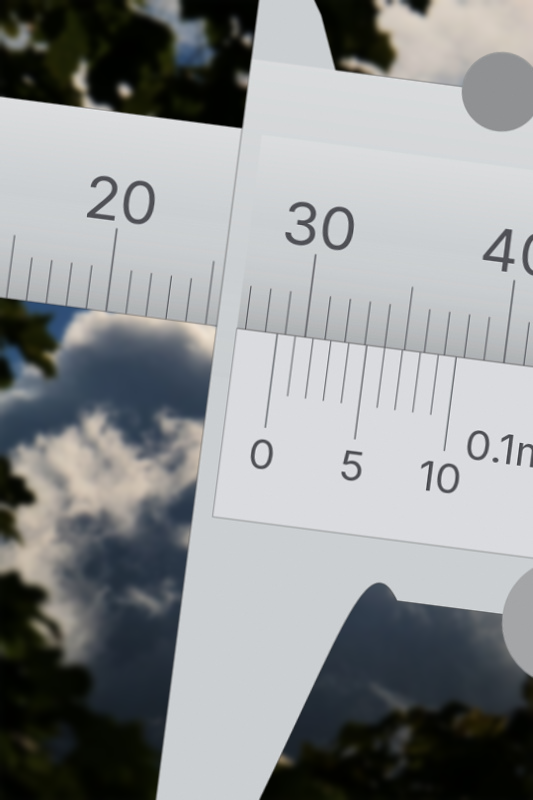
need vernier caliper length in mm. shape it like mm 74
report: mm 28.6
